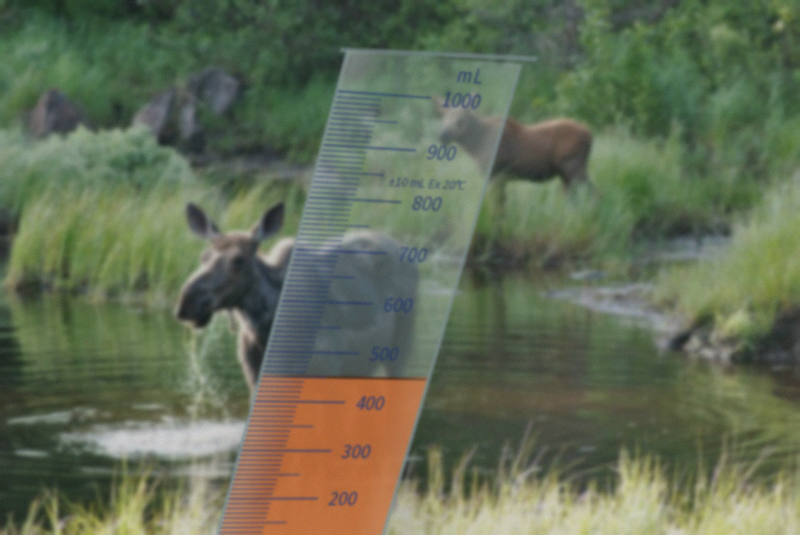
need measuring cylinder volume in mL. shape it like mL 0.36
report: mL 450
